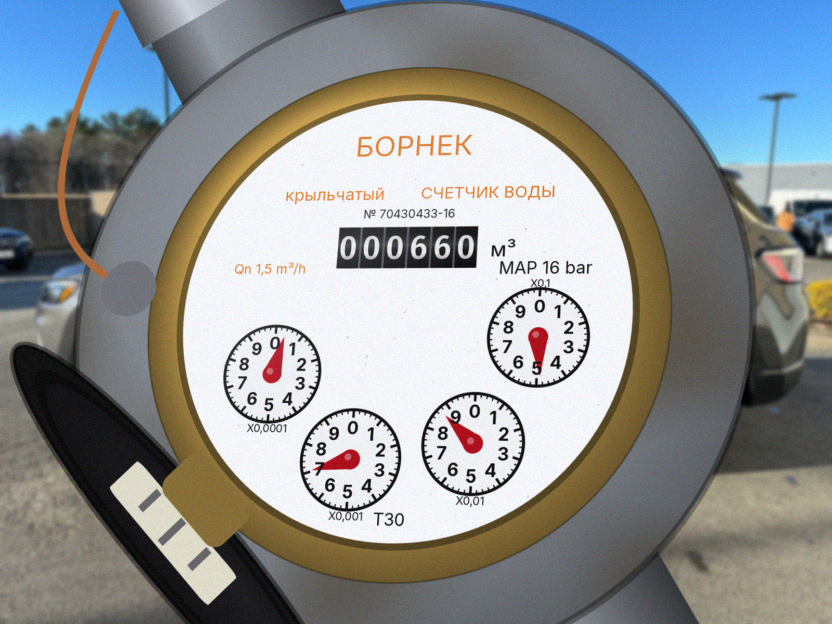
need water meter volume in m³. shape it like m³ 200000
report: m³ 660.4870
